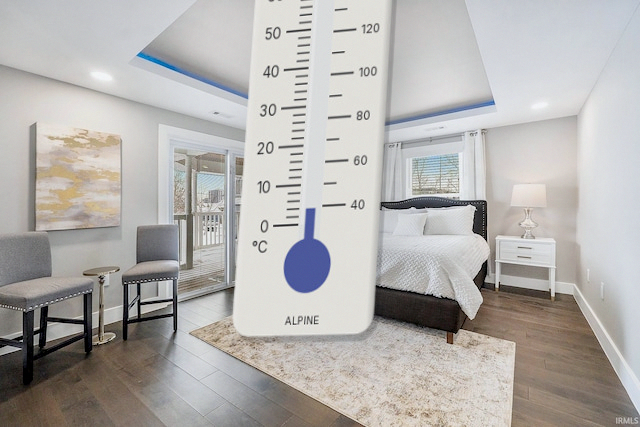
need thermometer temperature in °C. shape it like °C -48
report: °C 4
